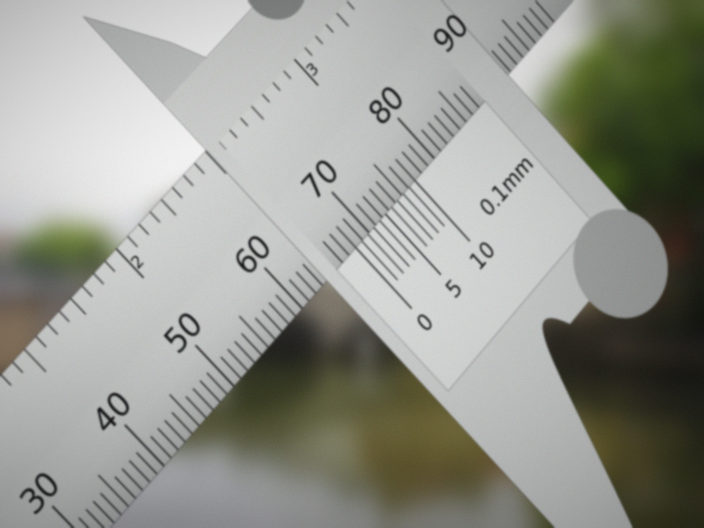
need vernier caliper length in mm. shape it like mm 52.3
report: mm 68.0
